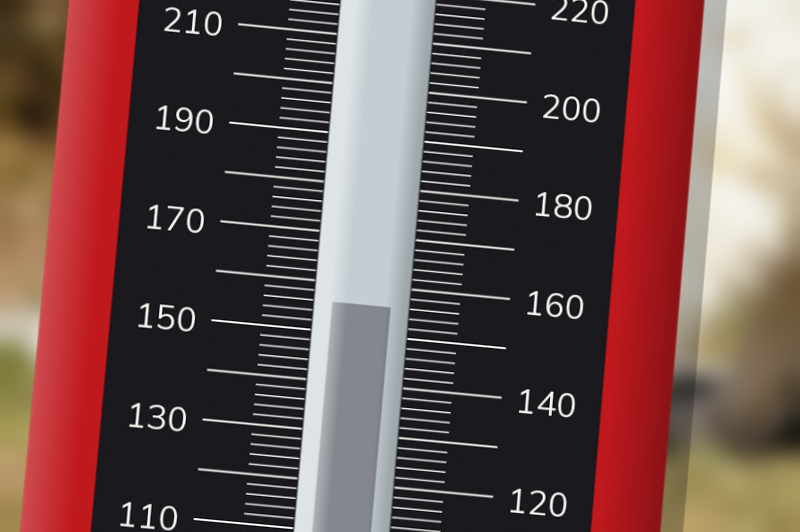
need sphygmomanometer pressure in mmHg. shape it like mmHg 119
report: mmHg 156
